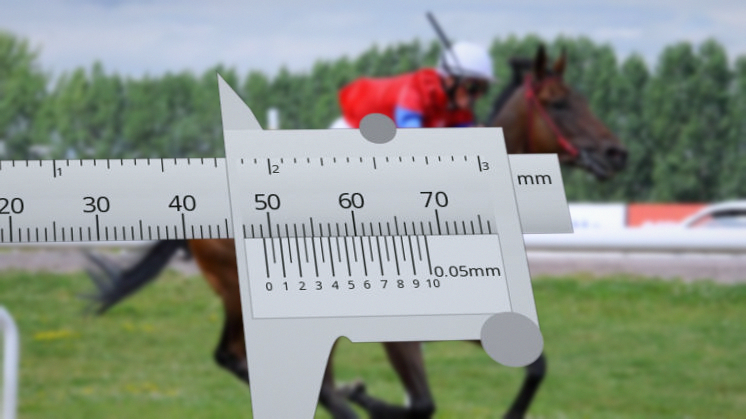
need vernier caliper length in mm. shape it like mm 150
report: mm 49.2
